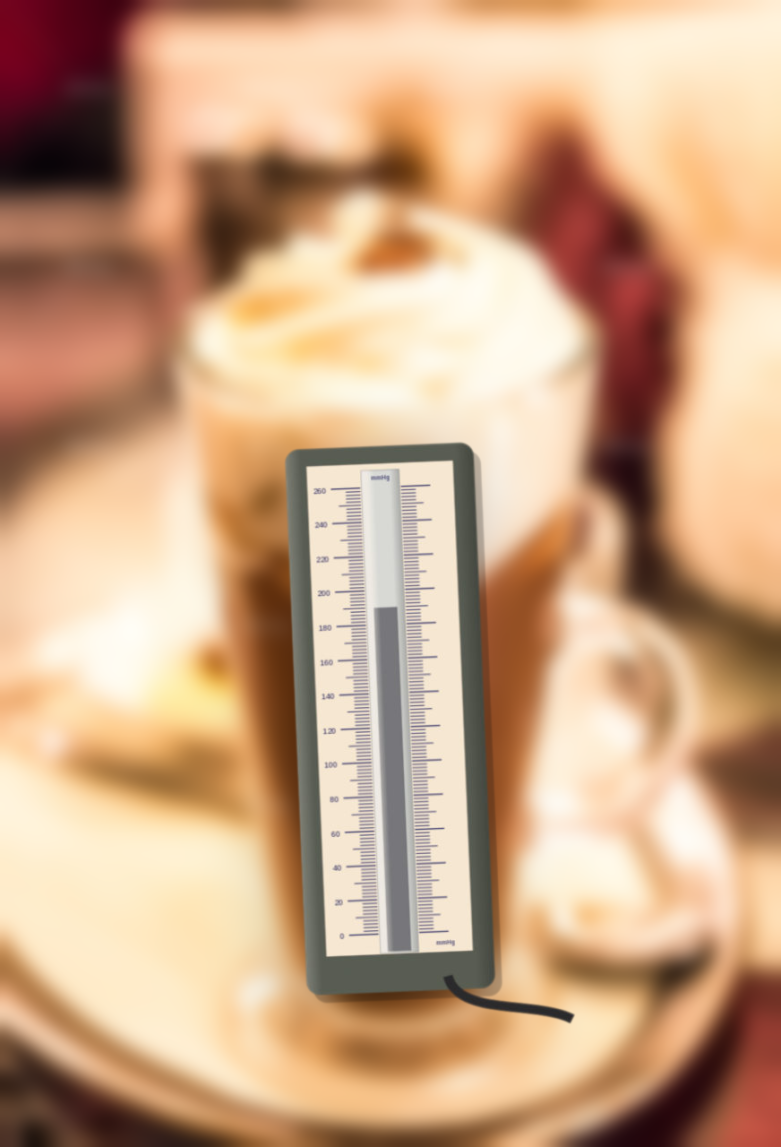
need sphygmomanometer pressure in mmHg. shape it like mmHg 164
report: mmHg 190
